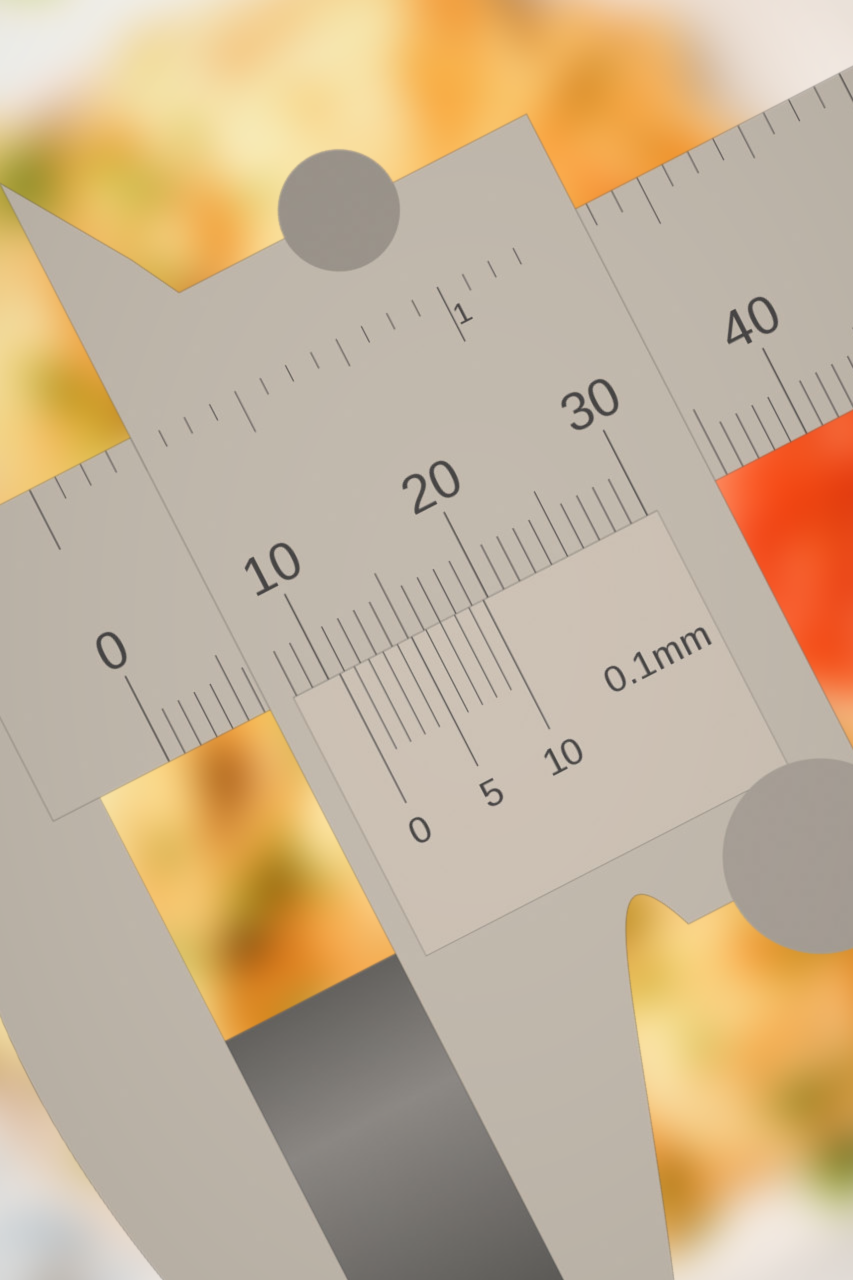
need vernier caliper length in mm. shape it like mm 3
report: mm 10.7
